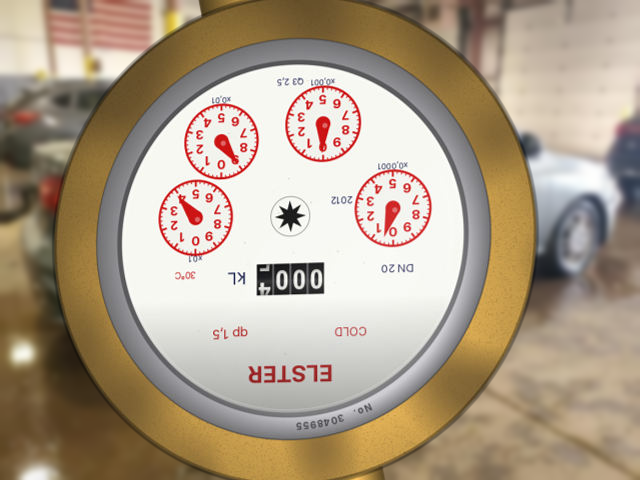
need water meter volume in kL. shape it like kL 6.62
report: kL 4.3900
